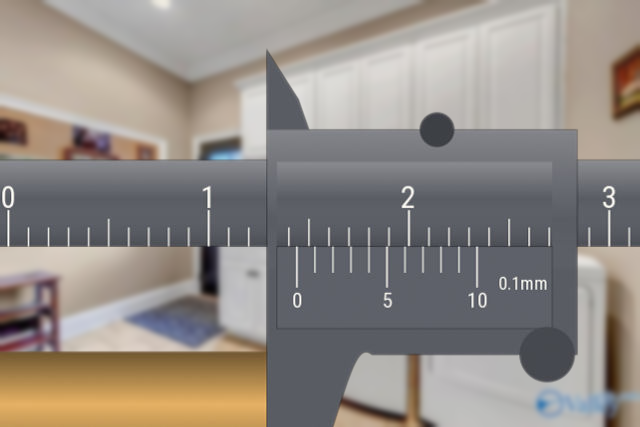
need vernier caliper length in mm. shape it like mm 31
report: mm 14.4
